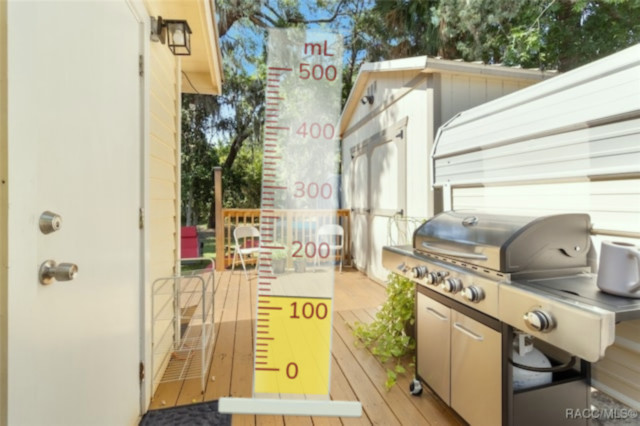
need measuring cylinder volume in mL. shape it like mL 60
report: mL 120
